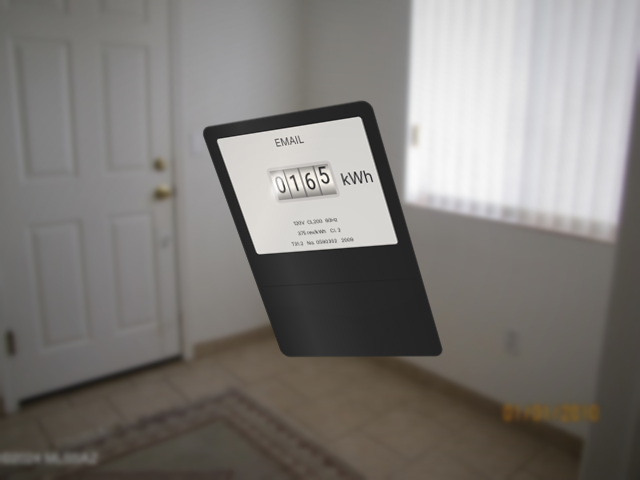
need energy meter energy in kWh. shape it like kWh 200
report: kWh 165
